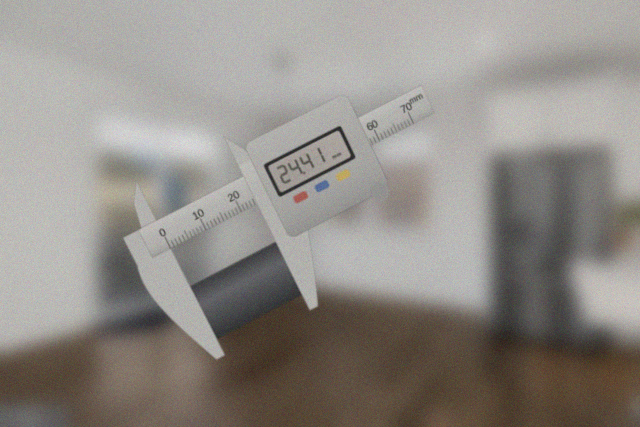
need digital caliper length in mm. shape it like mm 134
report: mm 24.41
